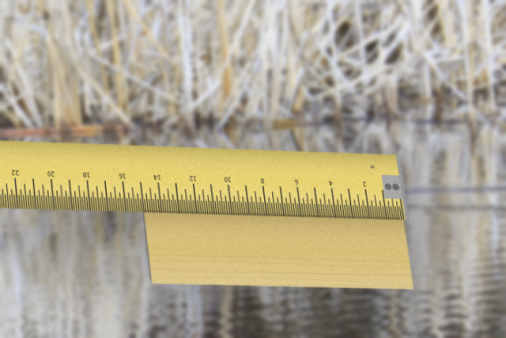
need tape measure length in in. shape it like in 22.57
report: in 15
